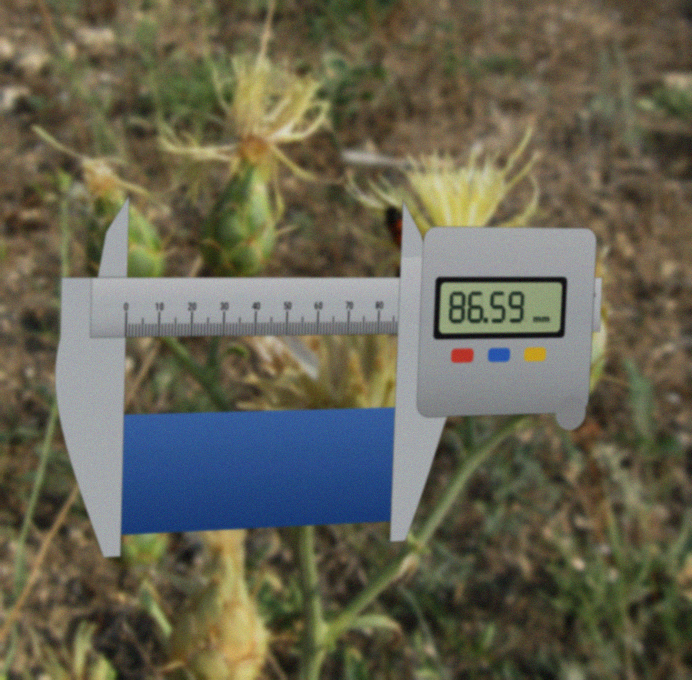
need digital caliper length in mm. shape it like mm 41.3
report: mm 86.59
